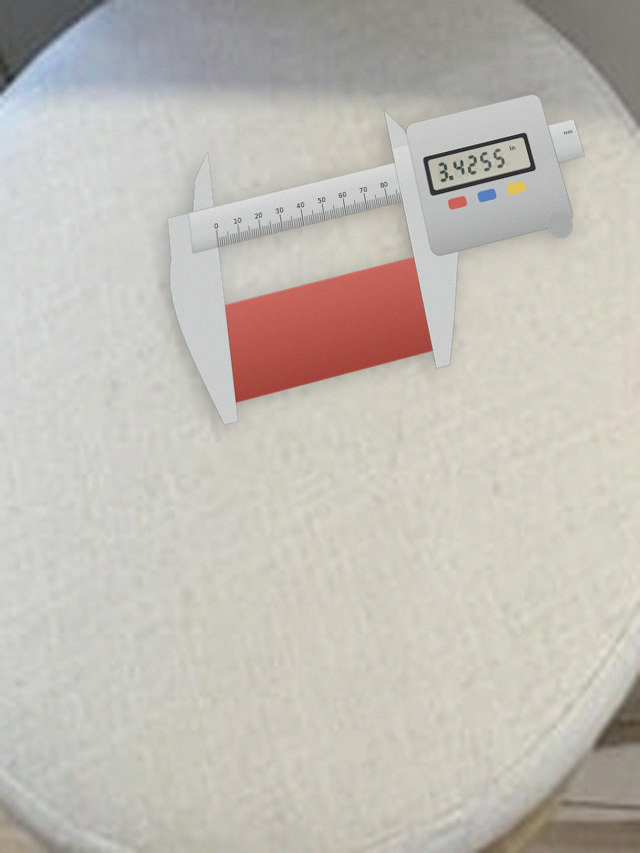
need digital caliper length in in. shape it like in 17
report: in 3.4255
